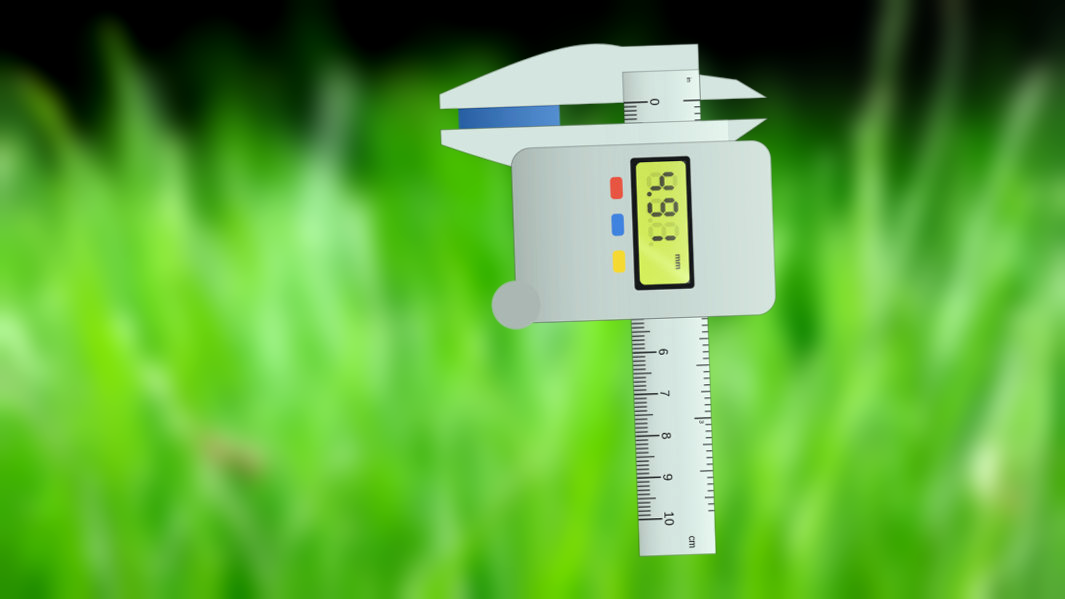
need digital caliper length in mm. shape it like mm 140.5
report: mm 4.91
